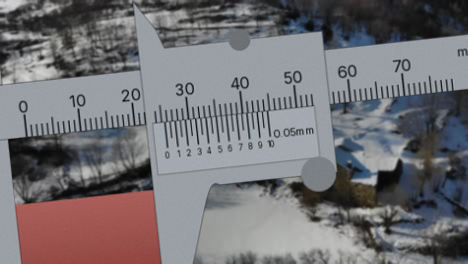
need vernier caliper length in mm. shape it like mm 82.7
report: mm 25.6
